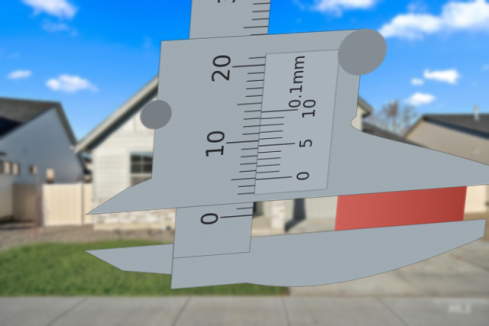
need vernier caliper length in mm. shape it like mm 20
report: mm 4.8
